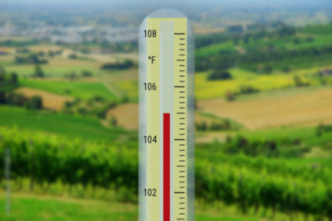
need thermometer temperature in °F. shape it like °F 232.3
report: °F 105
